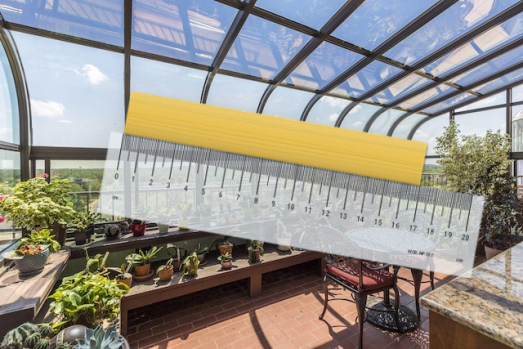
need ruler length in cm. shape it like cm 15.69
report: cm 17
